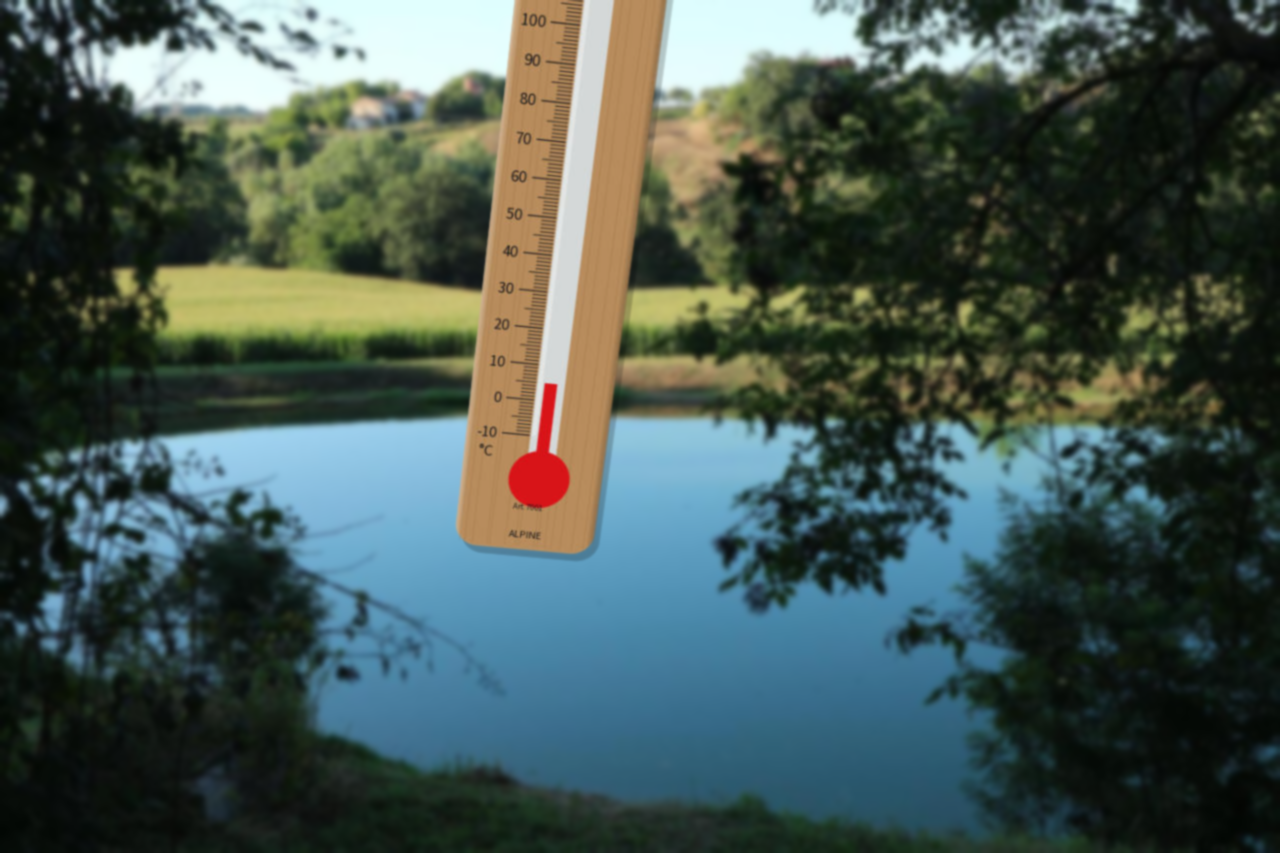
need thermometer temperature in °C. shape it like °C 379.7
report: °C 5
